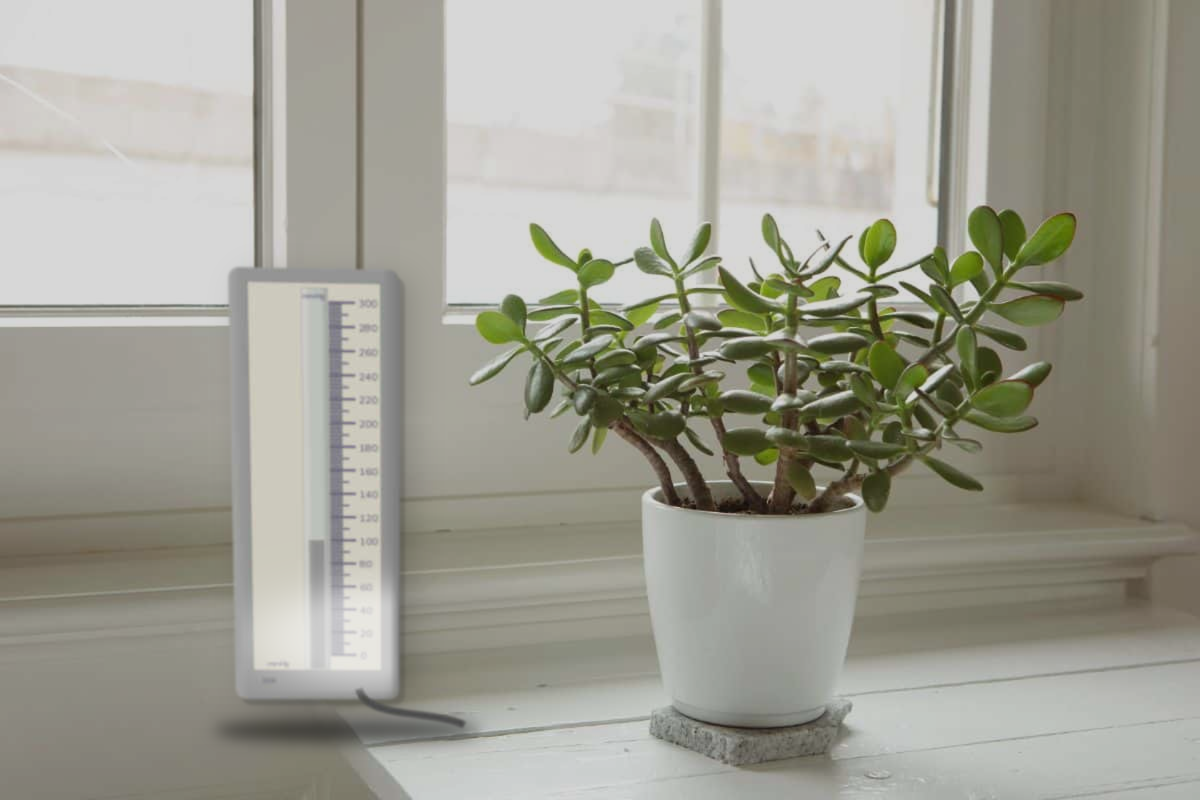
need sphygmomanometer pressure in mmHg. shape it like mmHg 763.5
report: mmHg 100
